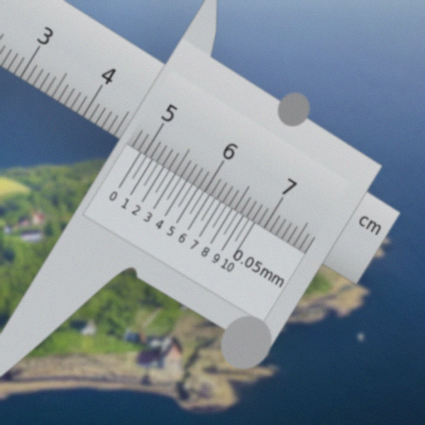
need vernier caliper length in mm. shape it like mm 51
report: mm 49.4
